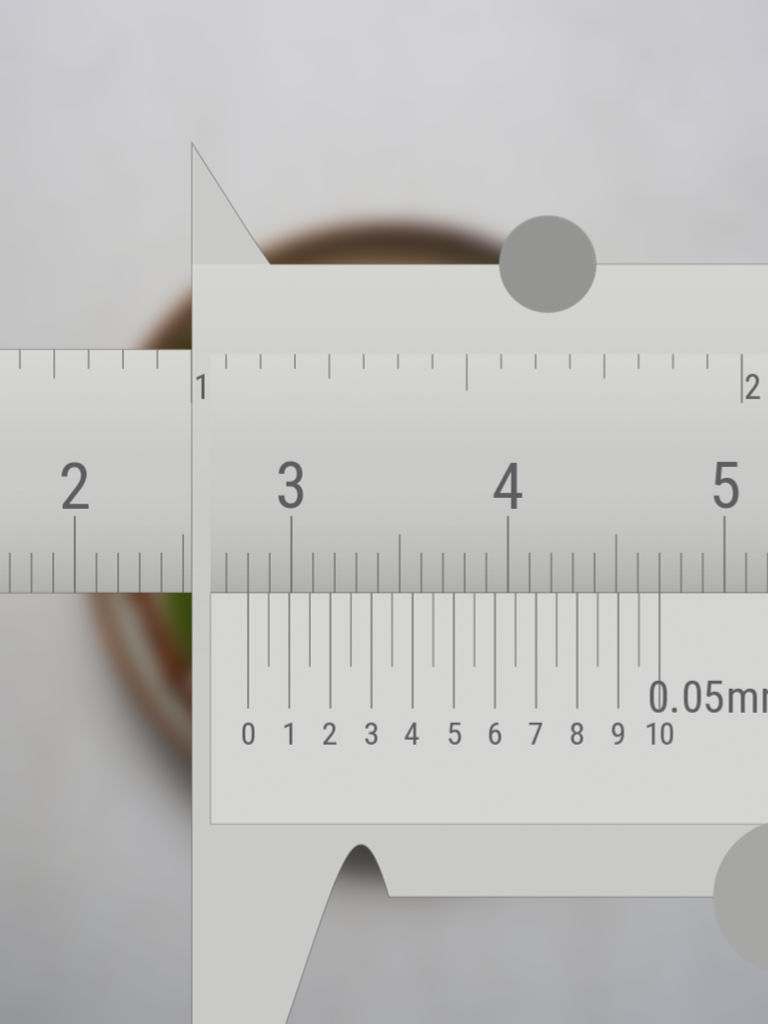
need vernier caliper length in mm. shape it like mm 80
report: mm 28.0
